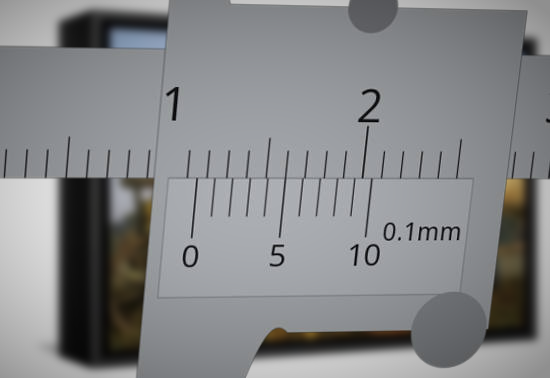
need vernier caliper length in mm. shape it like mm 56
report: mm 11.5
